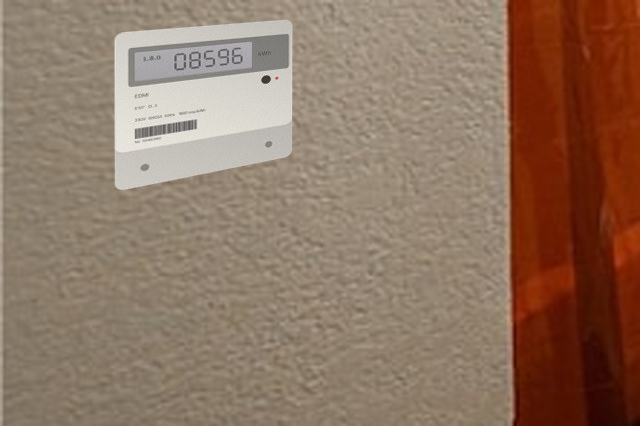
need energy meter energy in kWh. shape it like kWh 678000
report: kWh 8596
